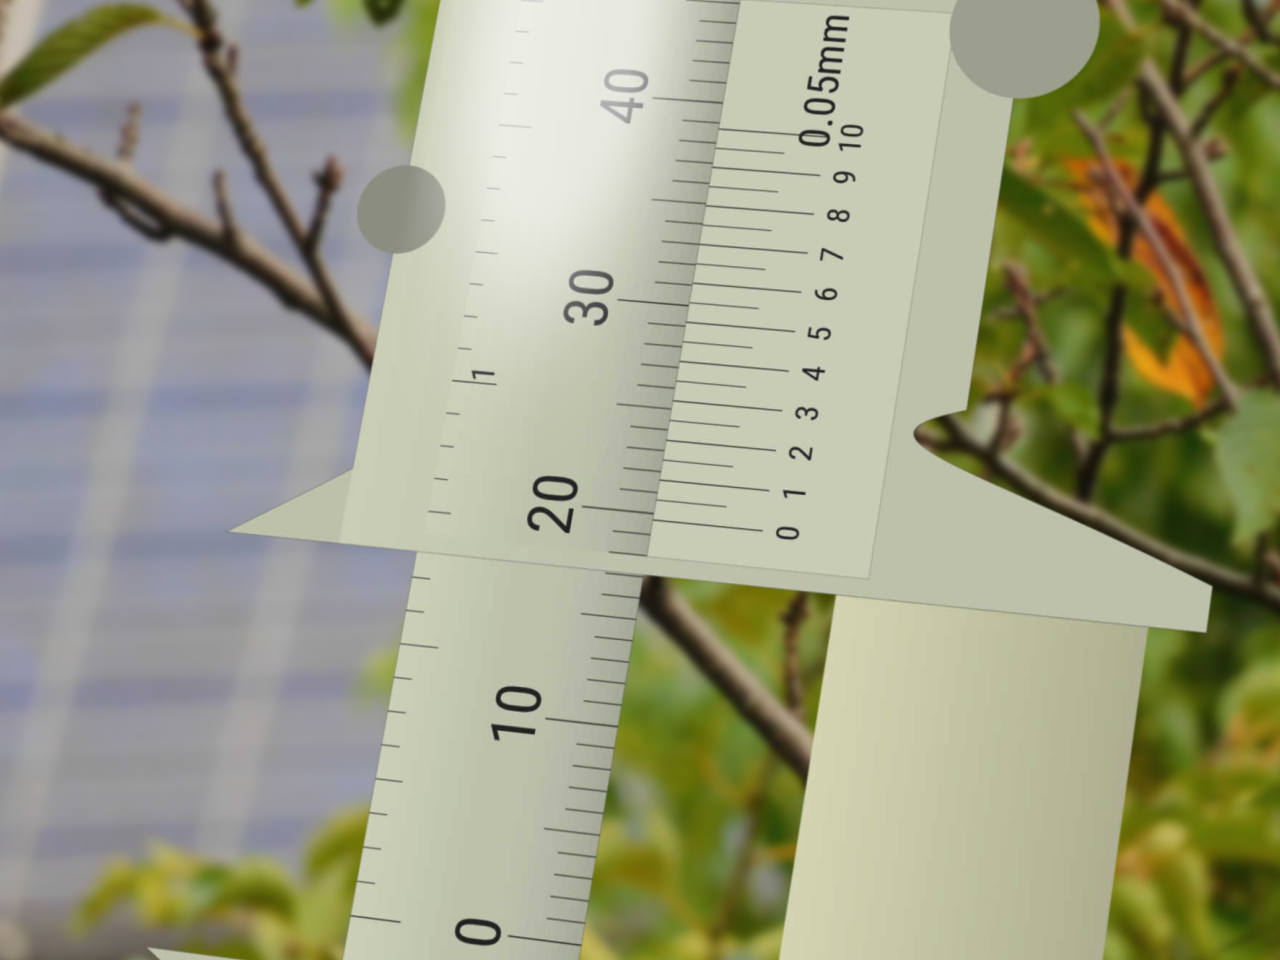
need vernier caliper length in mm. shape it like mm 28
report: mm 19.7
